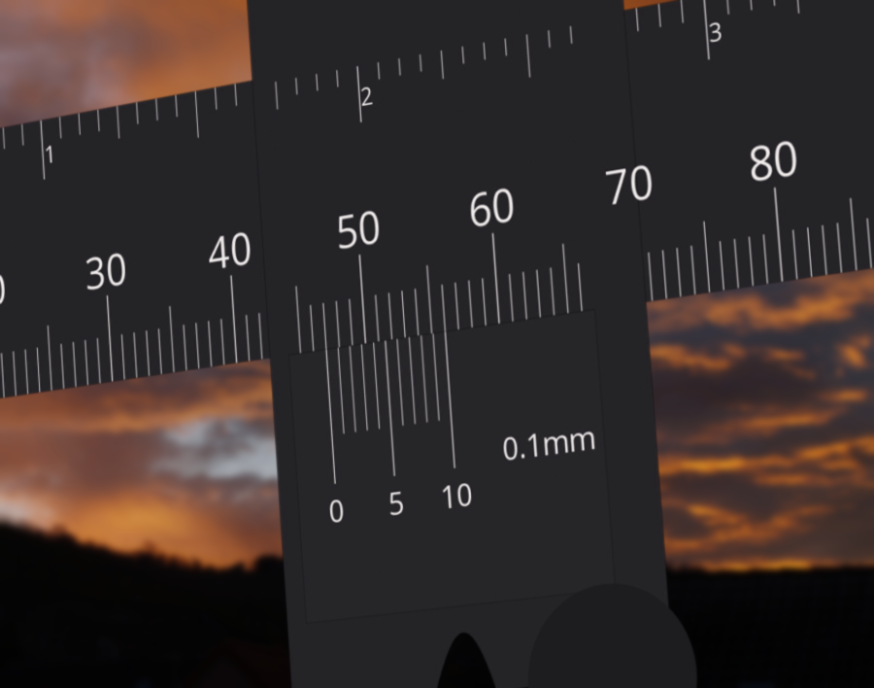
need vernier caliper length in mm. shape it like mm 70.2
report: mm 47.0
